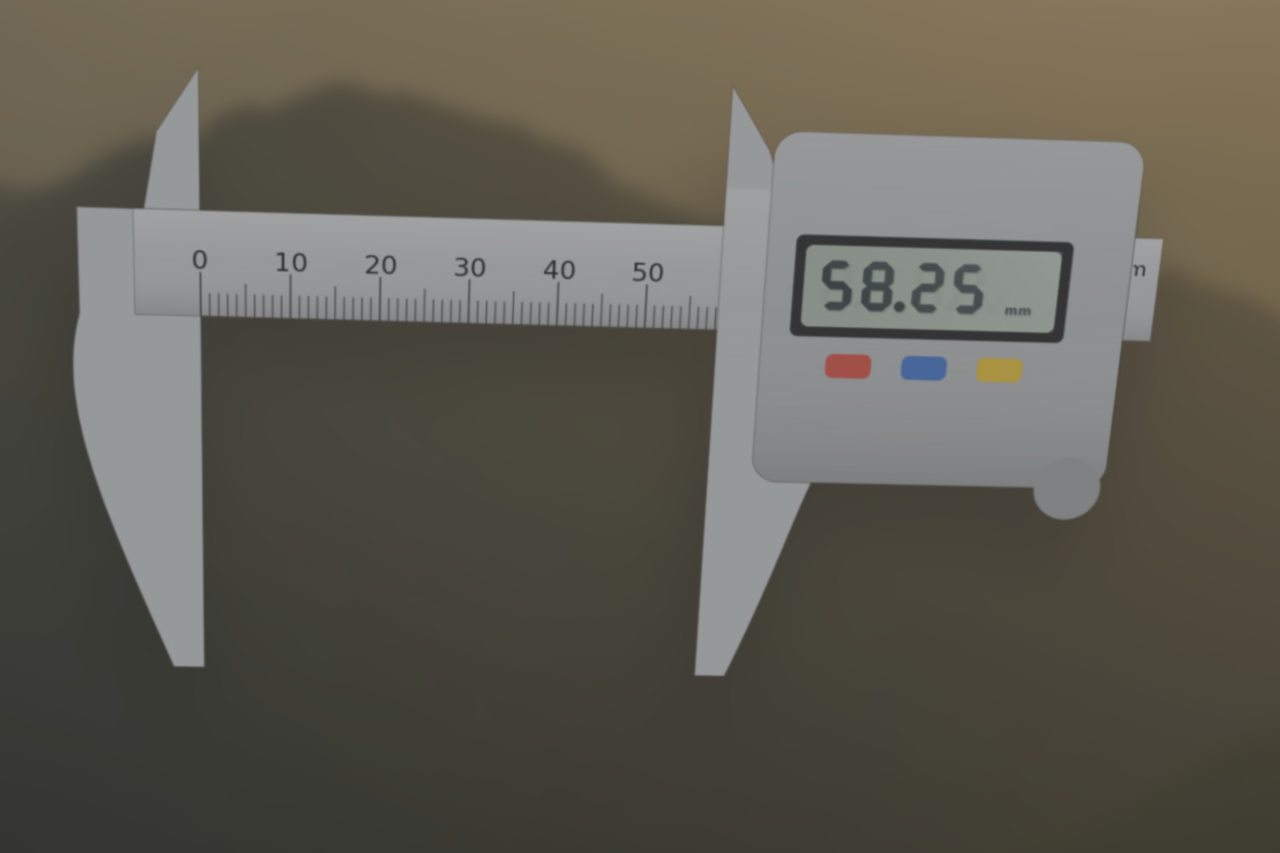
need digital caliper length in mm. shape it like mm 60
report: mm 58.25
